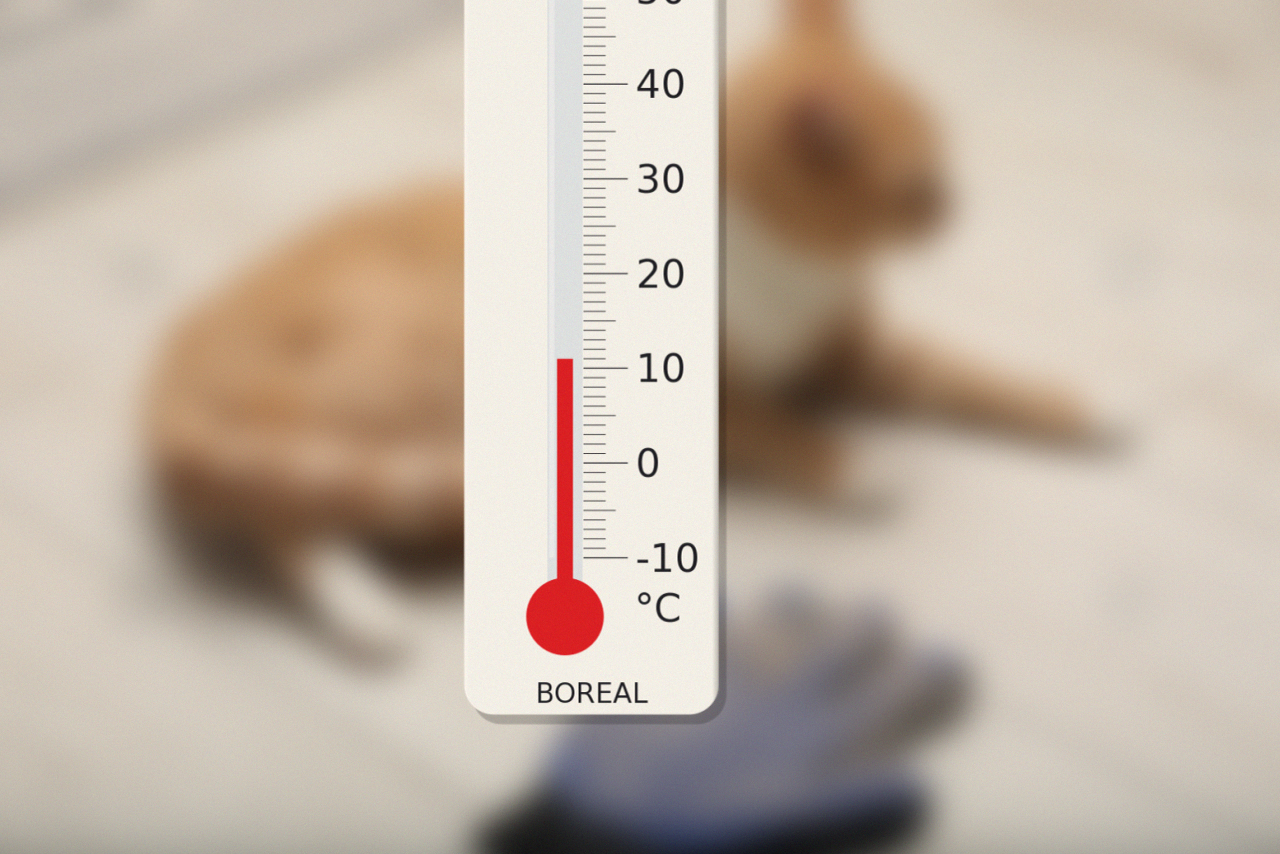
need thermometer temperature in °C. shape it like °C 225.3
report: °C 11
